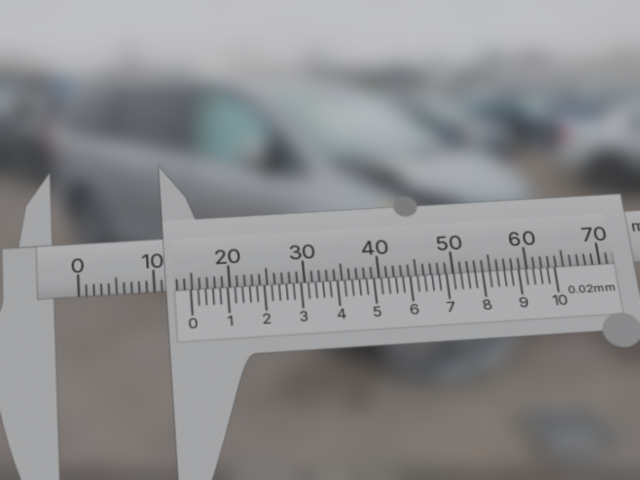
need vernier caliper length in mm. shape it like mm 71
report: mm 14.8
